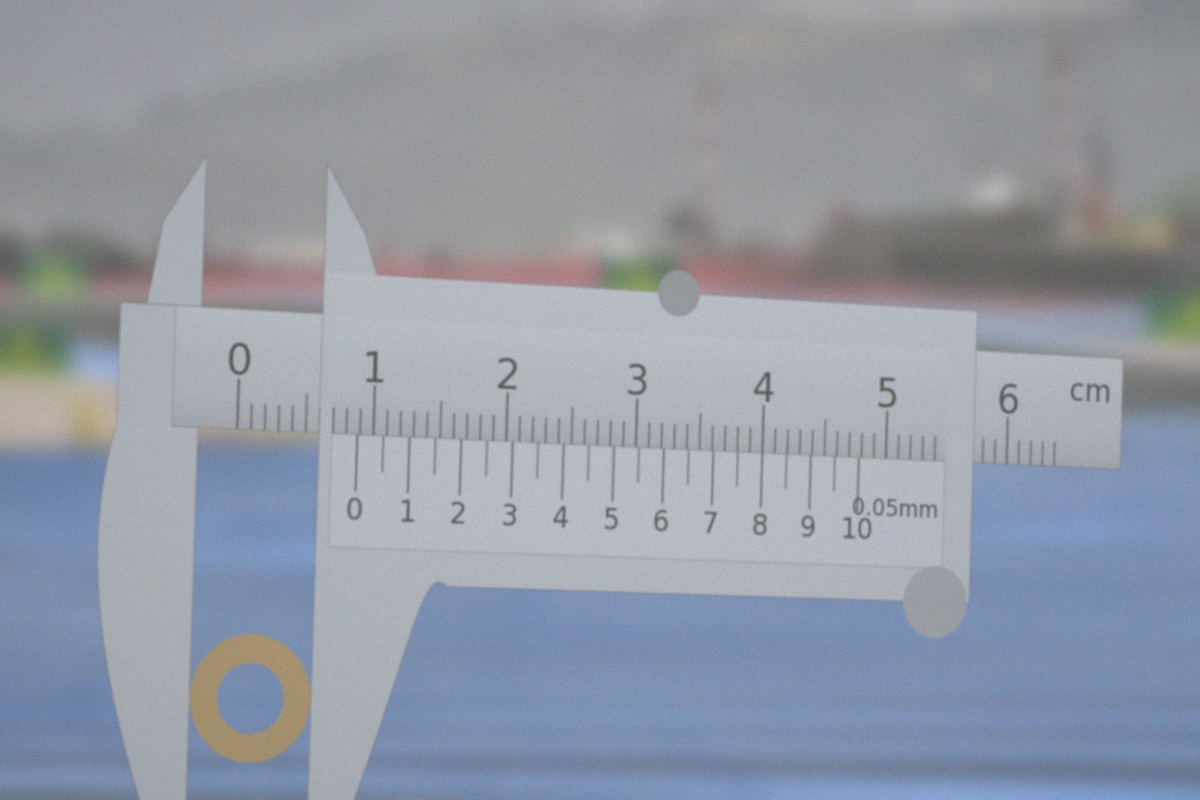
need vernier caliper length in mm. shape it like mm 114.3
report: mm 8.8
